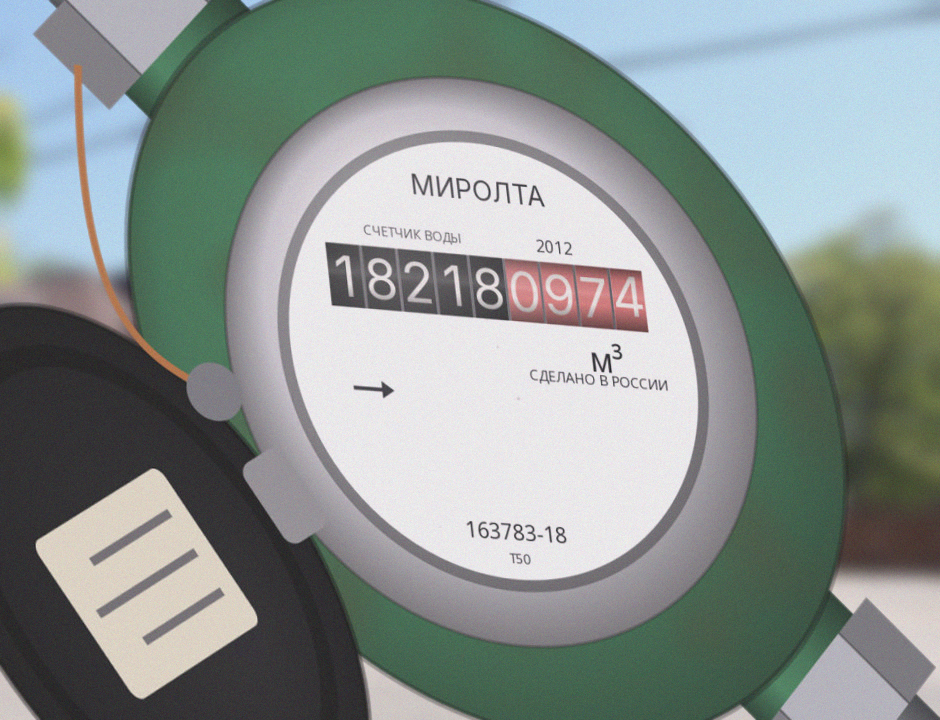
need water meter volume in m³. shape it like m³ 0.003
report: m³ 18218.0974
